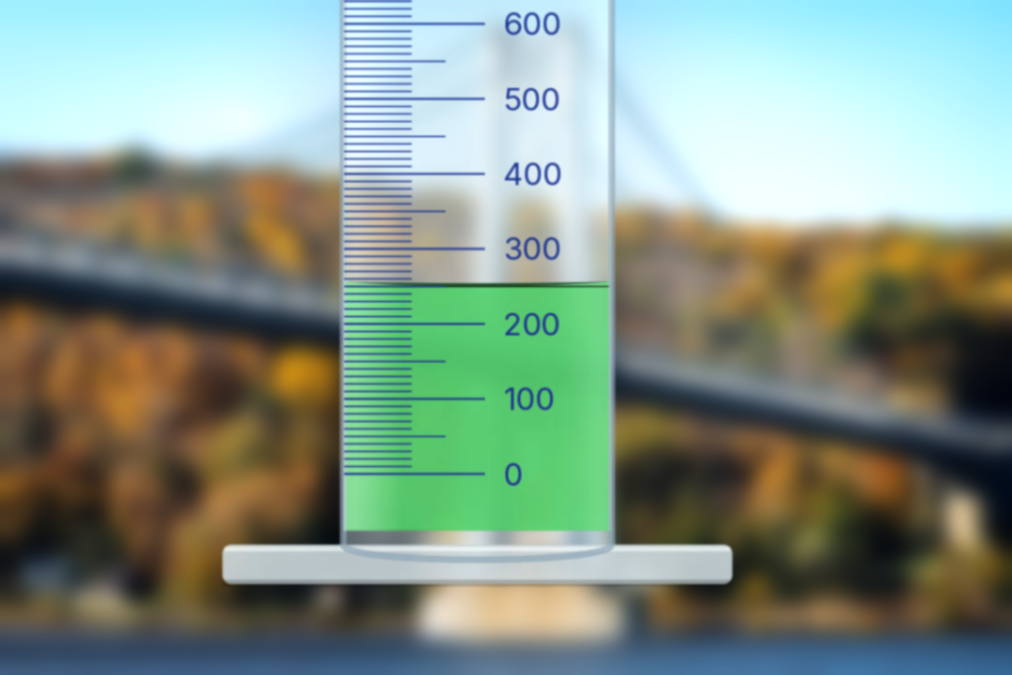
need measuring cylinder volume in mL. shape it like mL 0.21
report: mL 250
